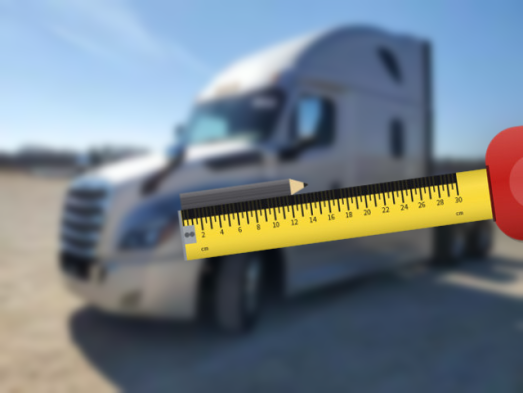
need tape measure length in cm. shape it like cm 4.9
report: cm 14
